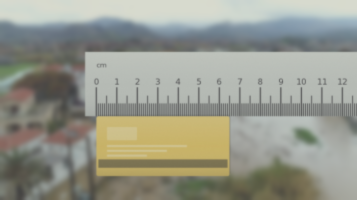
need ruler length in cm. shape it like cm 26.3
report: cm 6.5
